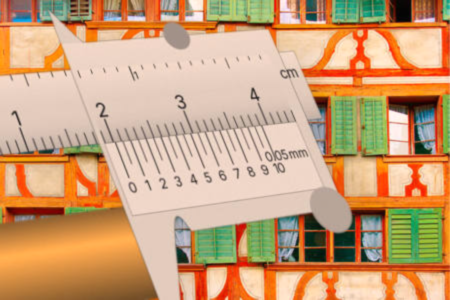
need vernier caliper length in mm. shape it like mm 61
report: mm 20.2
